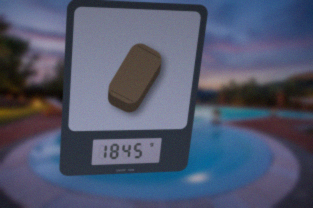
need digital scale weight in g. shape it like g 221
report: g 1845
